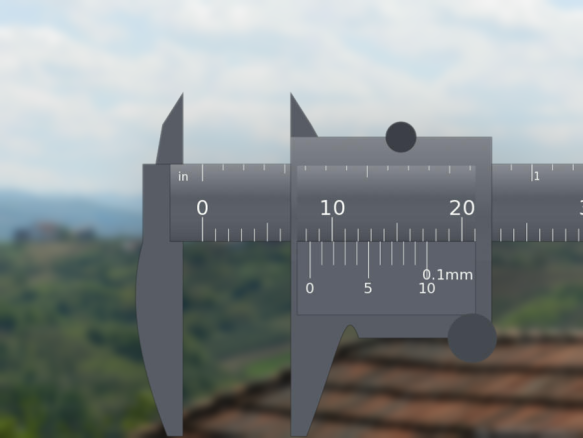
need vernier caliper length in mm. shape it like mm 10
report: mm 8.3
